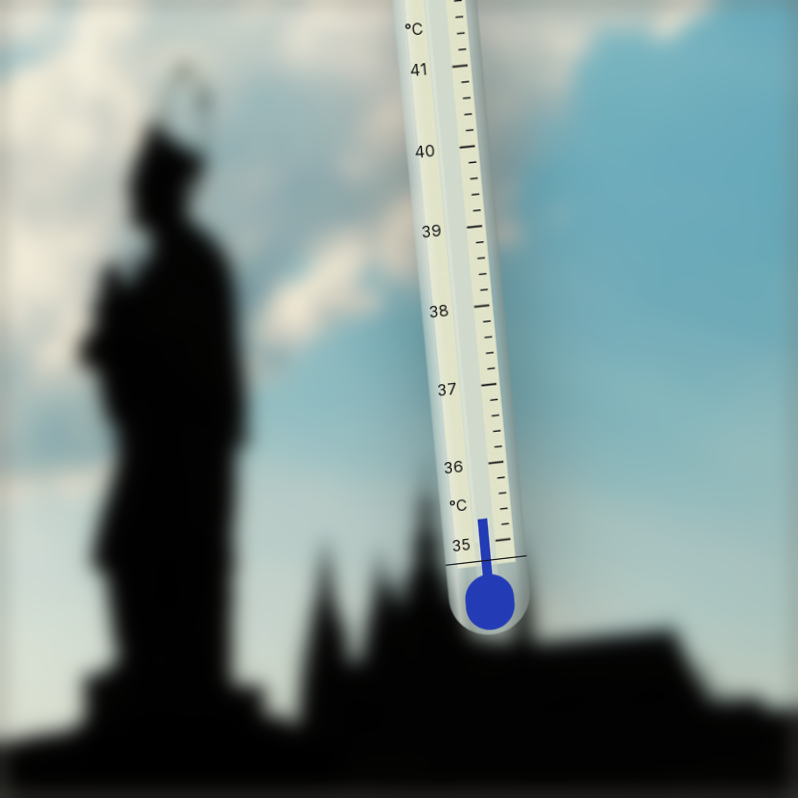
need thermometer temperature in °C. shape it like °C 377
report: °C 35.3
